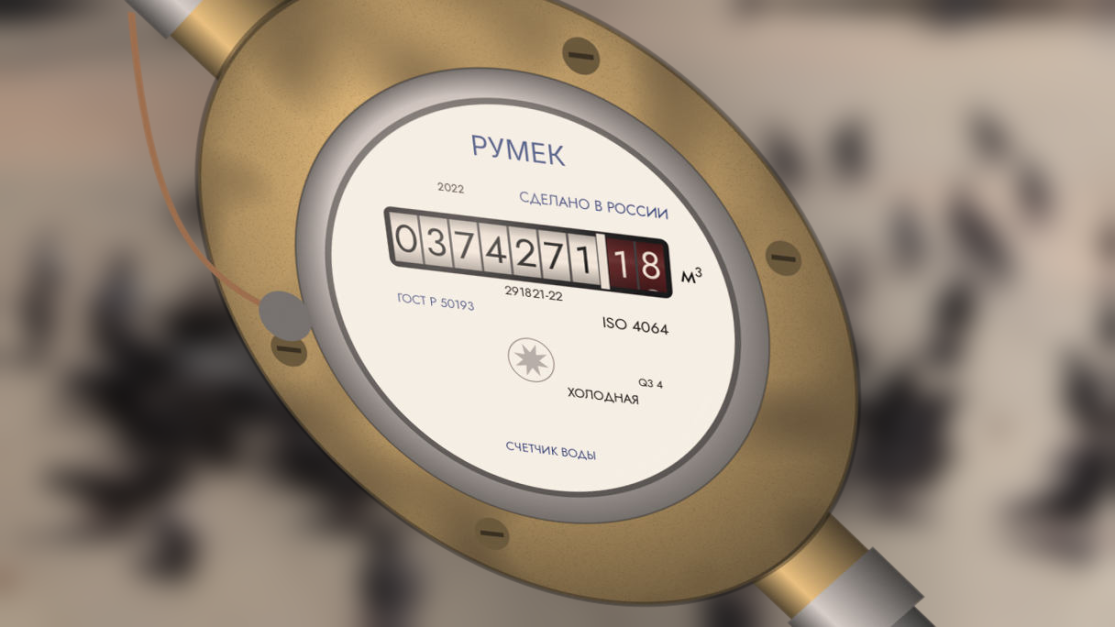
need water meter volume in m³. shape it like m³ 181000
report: m³ 374271.18
